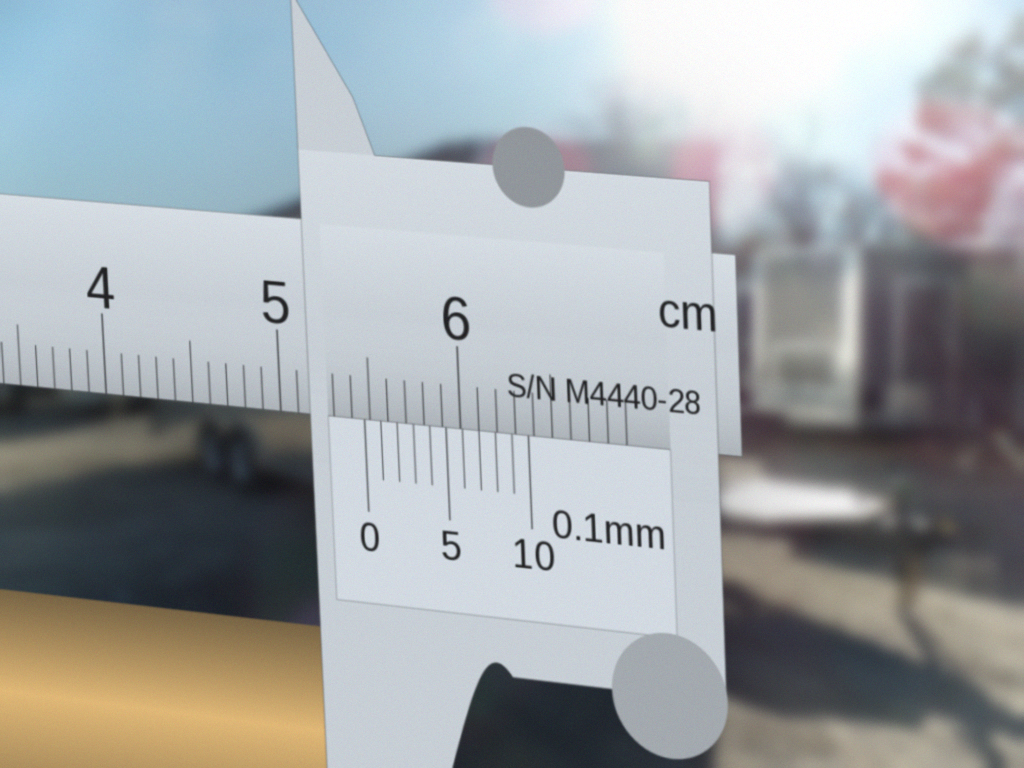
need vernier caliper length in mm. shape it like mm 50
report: mm 54.7
